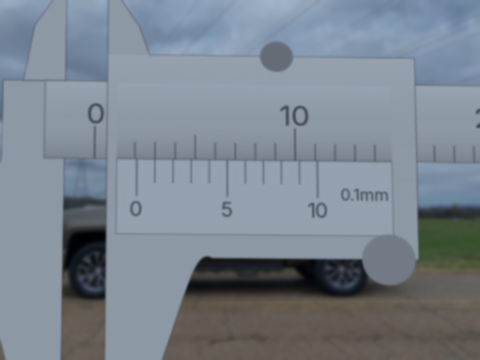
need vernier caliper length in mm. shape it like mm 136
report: mm 2.1
